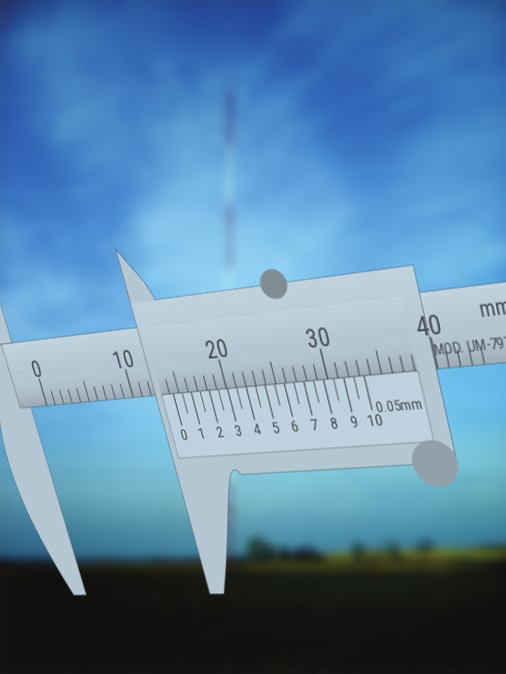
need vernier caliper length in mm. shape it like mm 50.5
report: mm 14.4
